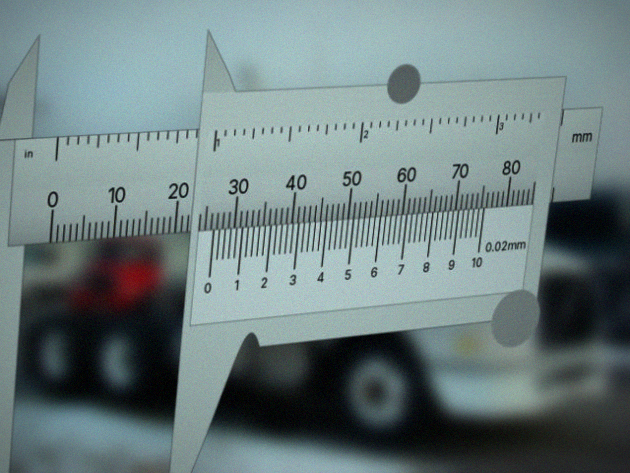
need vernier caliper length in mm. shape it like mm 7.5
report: mm 26.5
